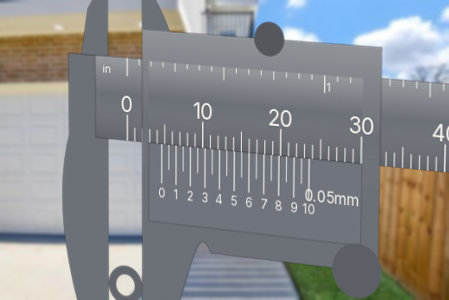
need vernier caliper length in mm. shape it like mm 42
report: mm 4.6
